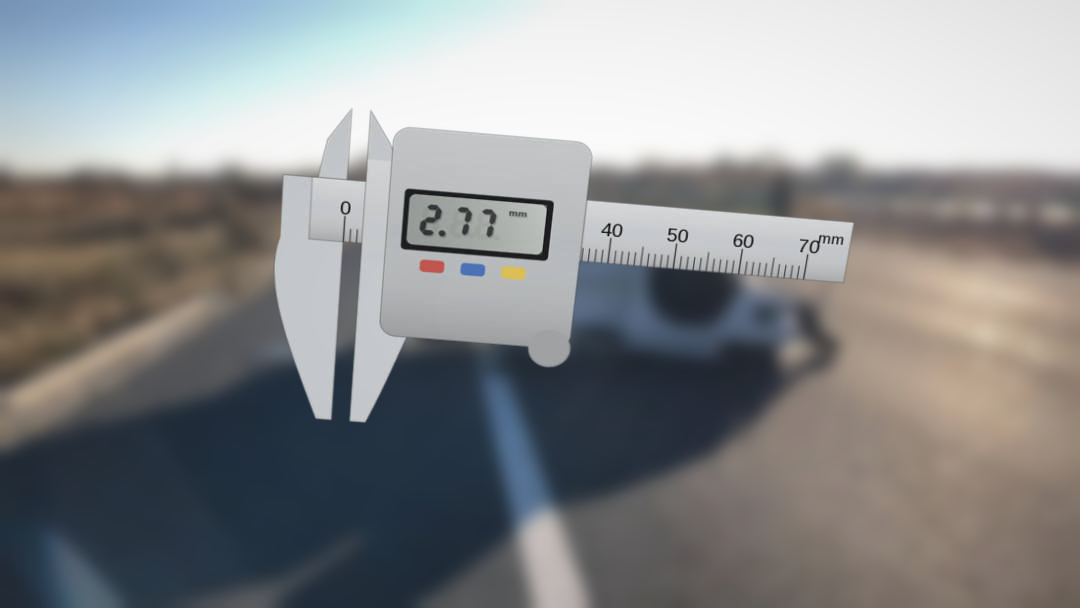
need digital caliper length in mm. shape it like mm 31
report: mm 2.77
